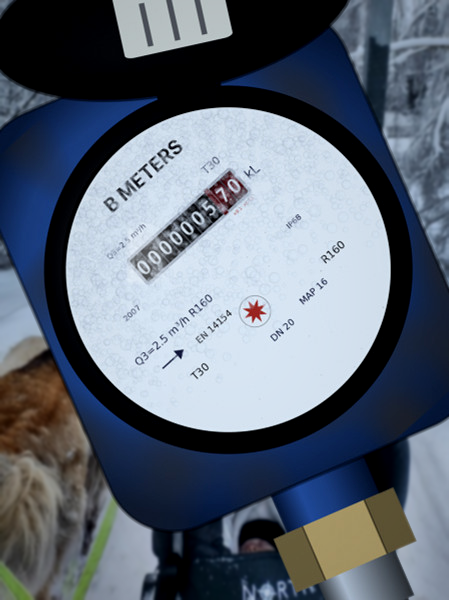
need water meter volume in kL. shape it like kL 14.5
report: kL 5.70
